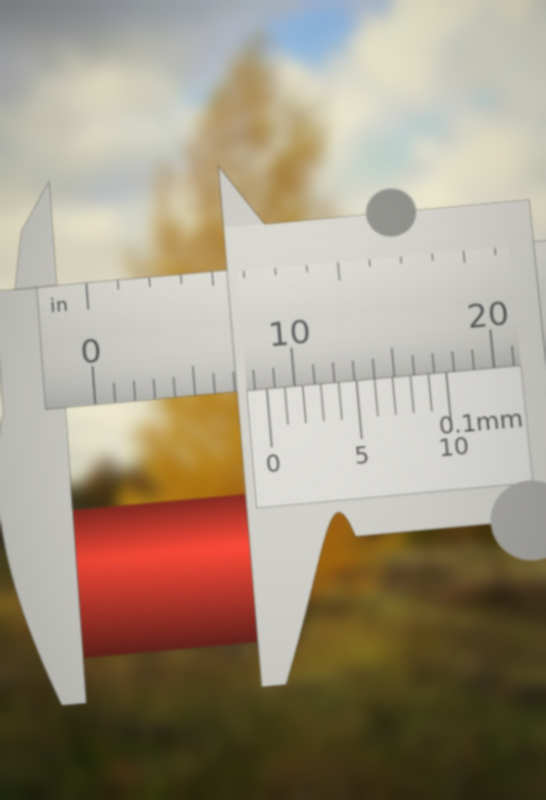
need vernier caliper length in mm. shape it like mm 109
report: mm 8.6
